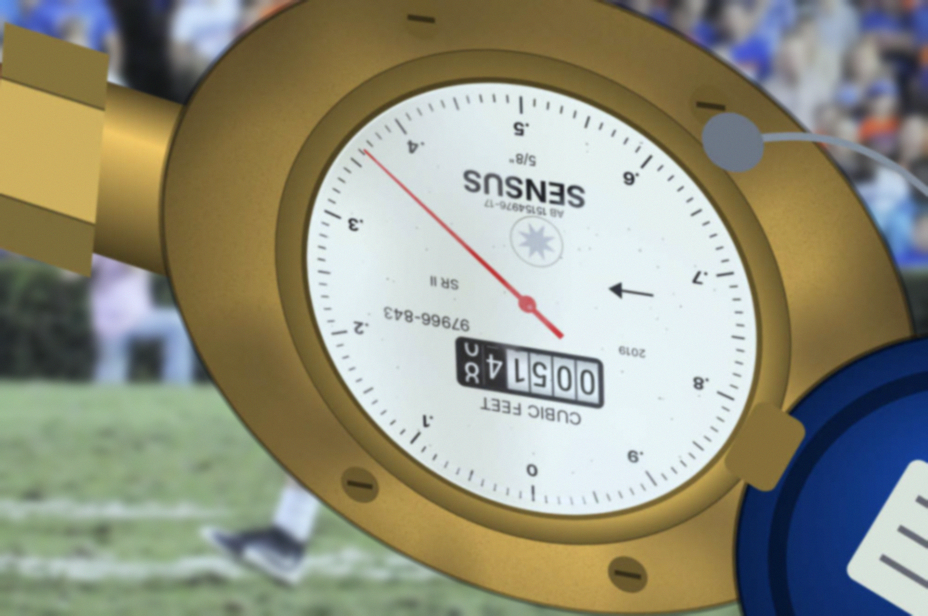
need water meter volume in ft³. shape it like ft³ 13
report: ft³ 5148.36
